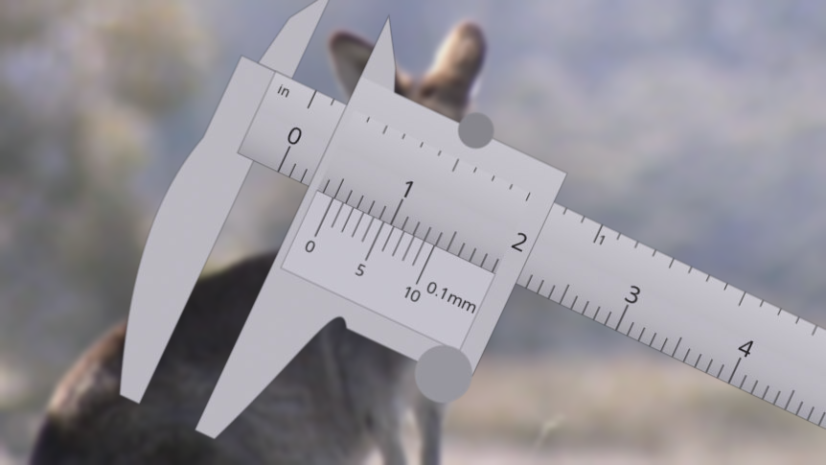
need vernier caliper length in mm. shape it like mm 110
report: mm 4.9
